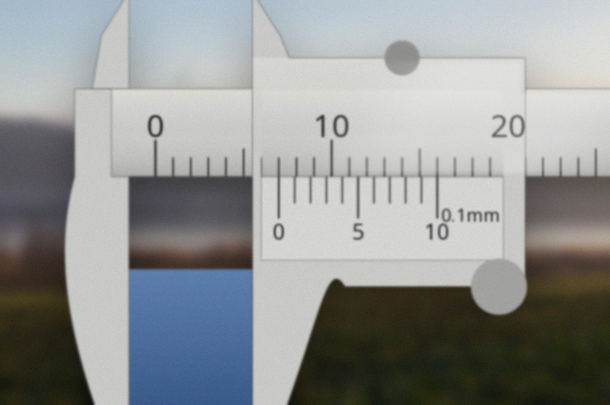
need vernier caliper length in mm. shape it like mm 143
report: mm 7.0
